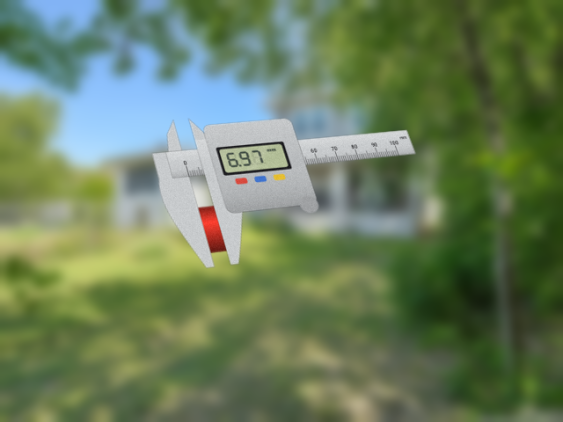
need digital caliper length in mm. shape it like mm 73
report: mm 6.97
